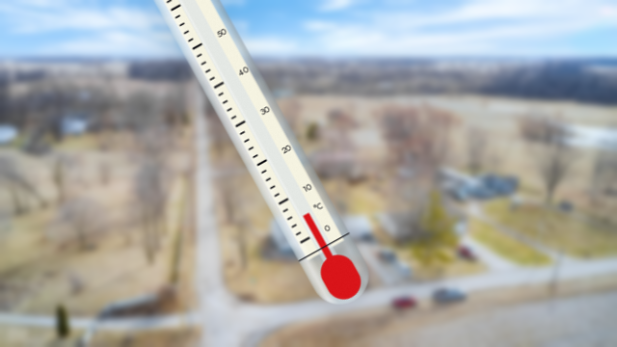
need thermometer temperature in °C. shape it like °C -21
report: °C 5
